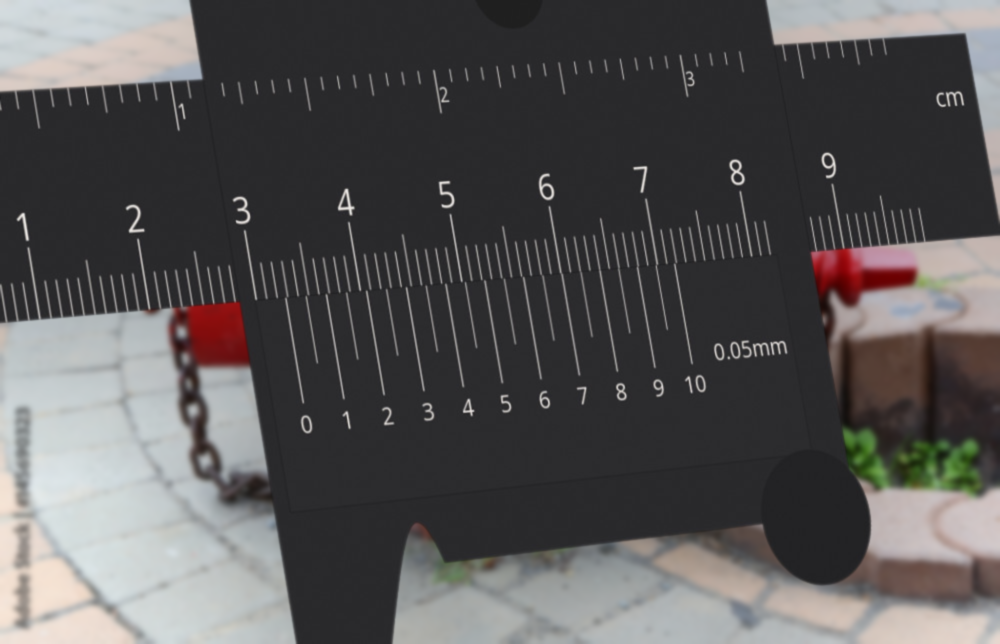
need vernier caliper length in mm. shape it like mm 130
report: mm 32.8
